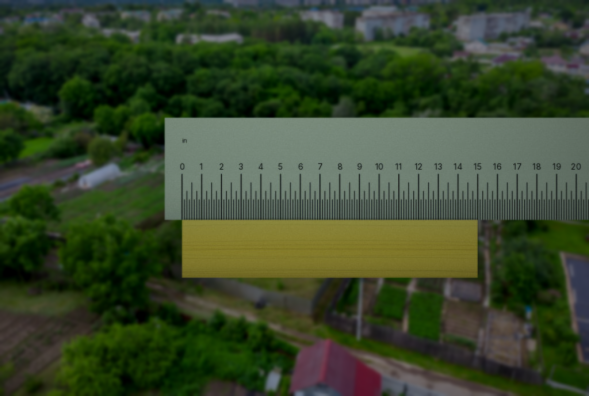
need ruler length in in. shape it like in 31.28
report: in 15
